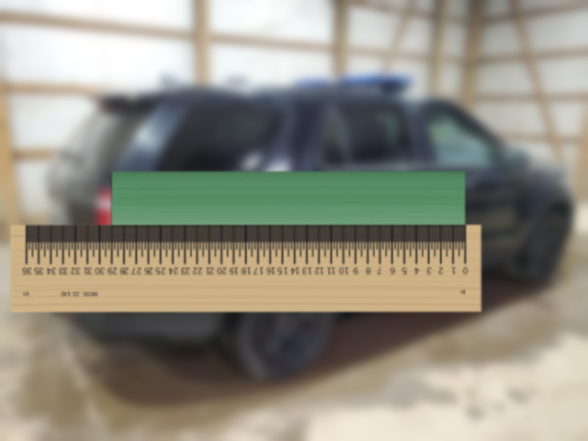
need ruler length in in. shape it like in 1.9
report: in 29
